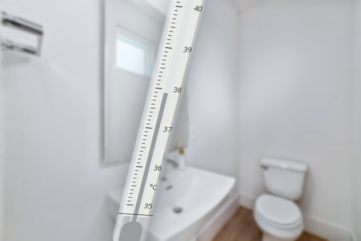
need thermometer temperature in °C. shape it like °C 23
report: °C 37.9
